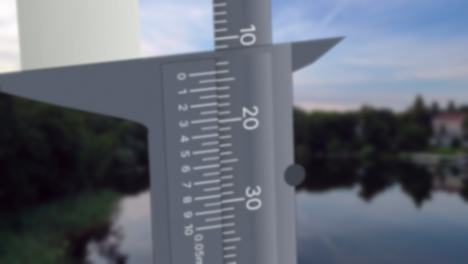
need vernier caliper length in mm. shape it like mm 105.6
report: mm 14.0
